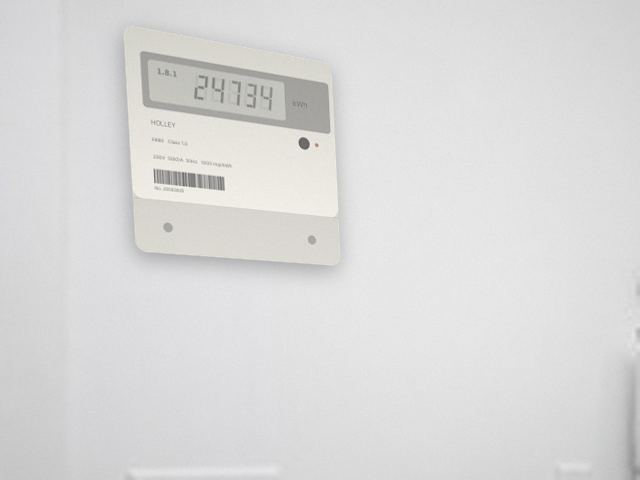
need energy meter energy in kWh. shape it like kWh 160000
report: kWh 24734
